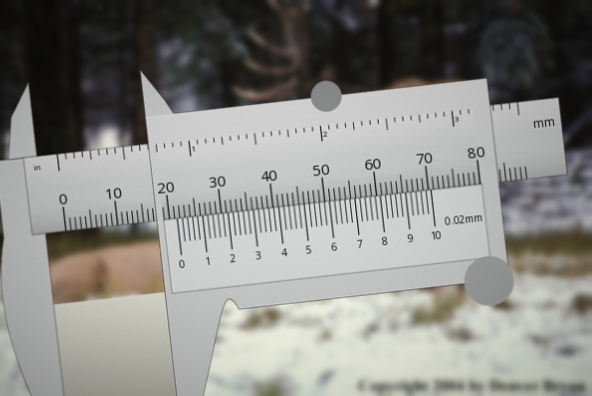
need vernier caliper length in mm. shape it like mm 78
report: mm 21.5
